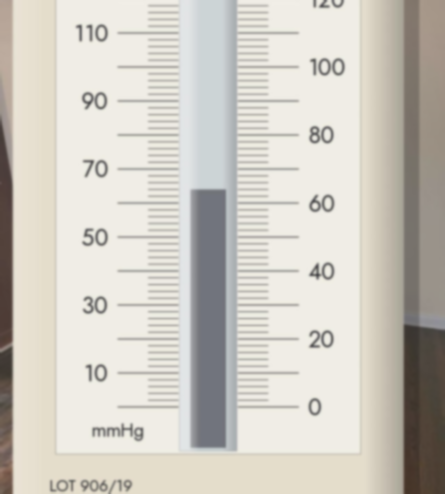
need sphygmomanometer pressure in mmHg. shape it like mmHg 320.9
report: mmHg 64
